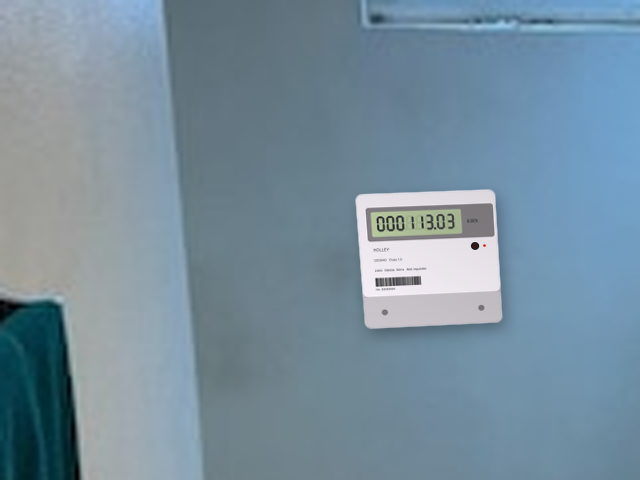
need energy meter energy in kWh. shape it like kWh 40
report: kWh 113.03
